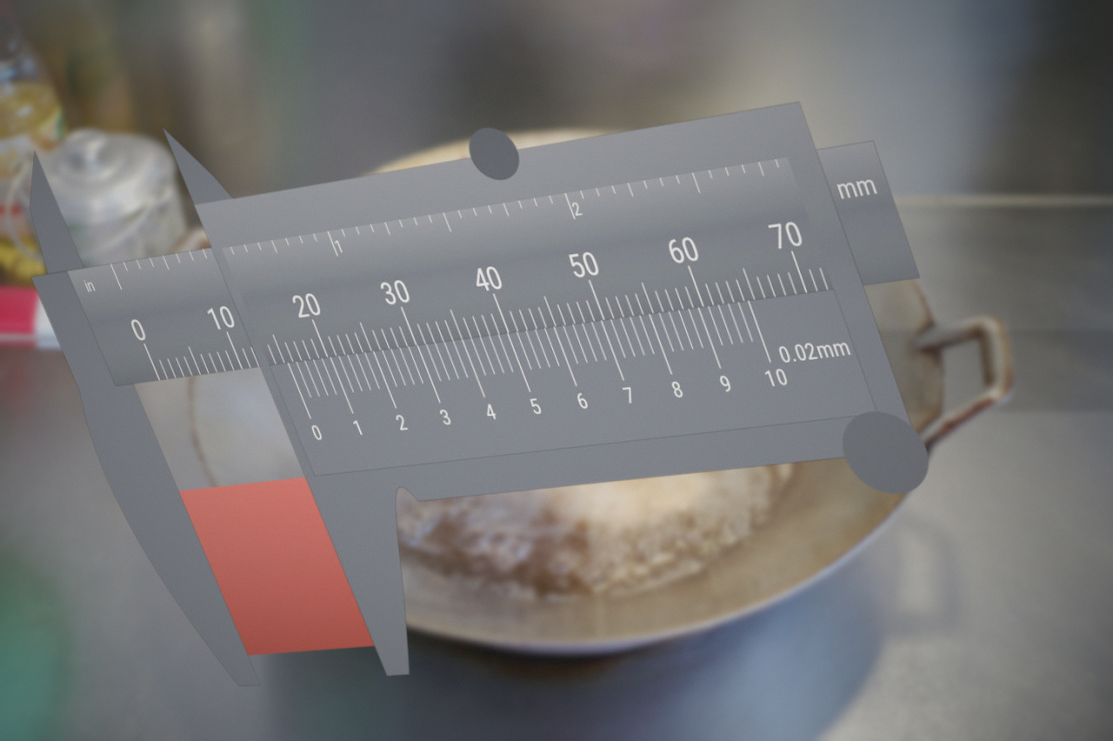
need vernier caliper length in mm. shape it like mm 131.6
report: mm 15.4
